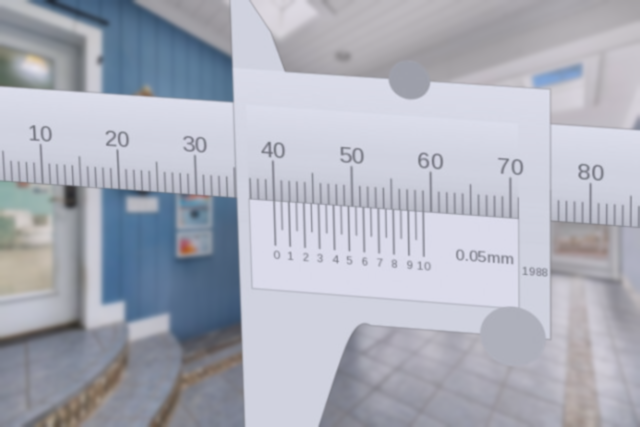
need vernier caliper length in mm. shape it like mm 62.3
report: mm 40.0
